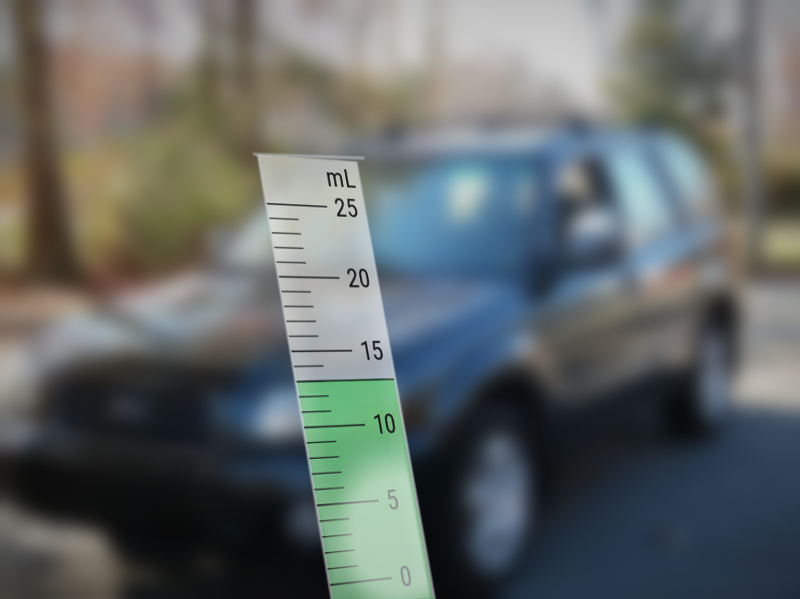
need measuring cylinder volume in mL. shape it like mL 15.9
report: mL 13
